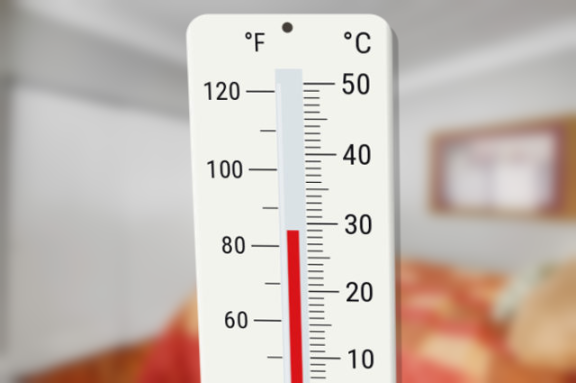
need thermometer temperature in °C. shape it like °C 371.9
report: °C 29
